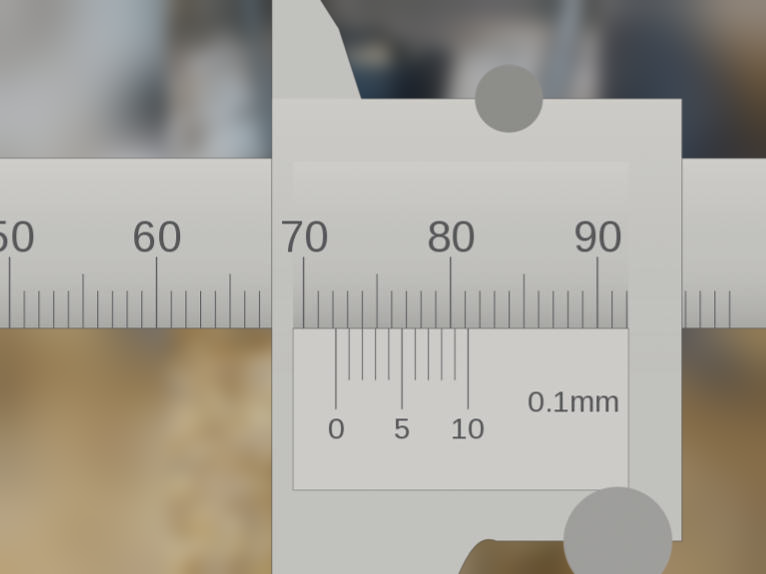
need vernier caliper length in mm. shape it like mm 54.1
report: mm 72.2
